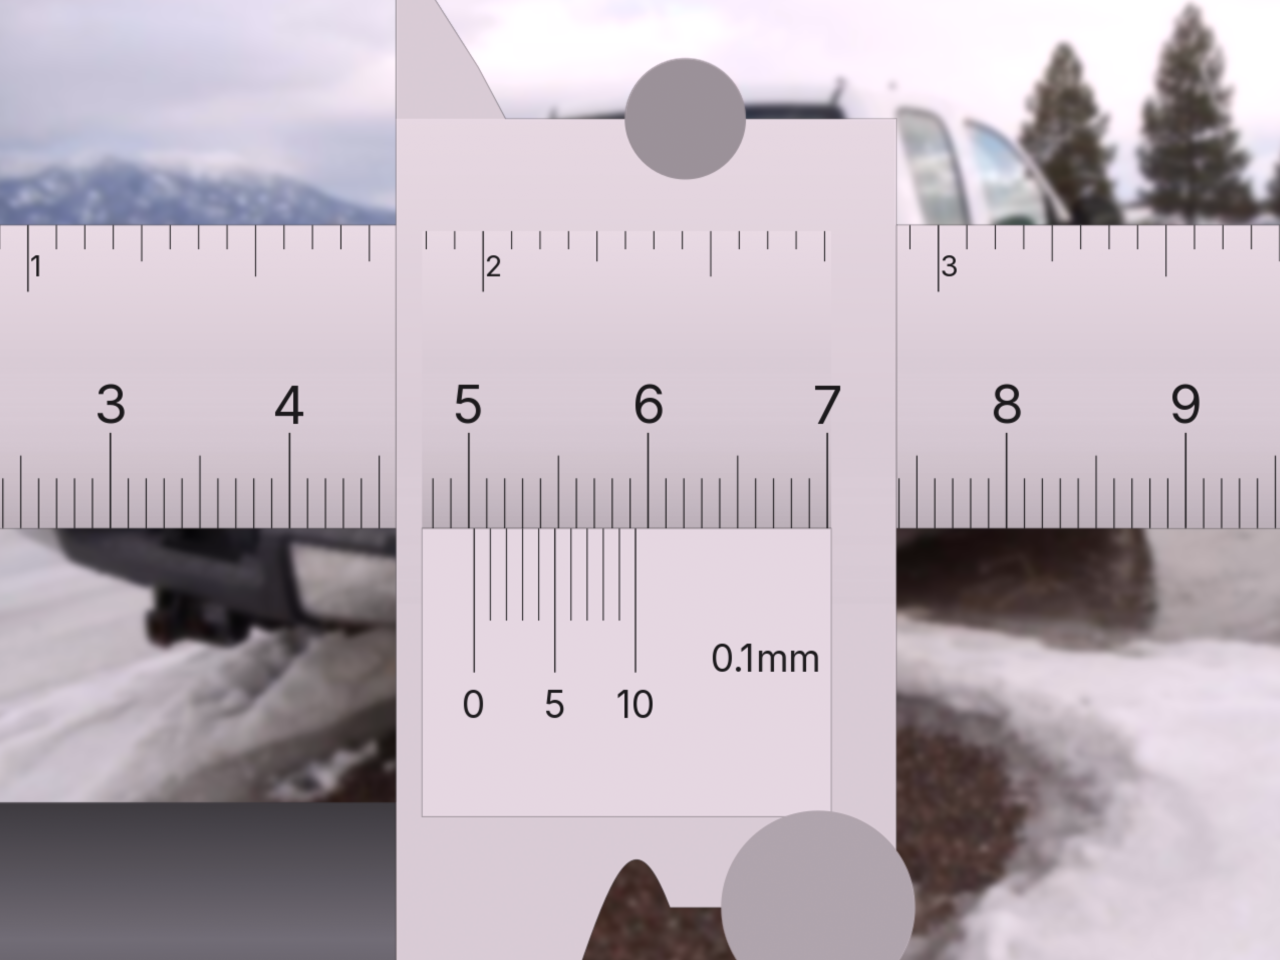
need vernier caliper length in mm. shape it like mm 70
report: mm 50.3
